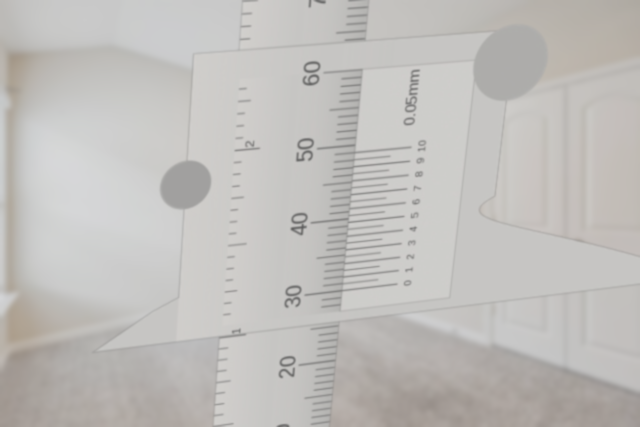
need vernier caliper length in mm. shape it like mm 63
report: mm 30.0
